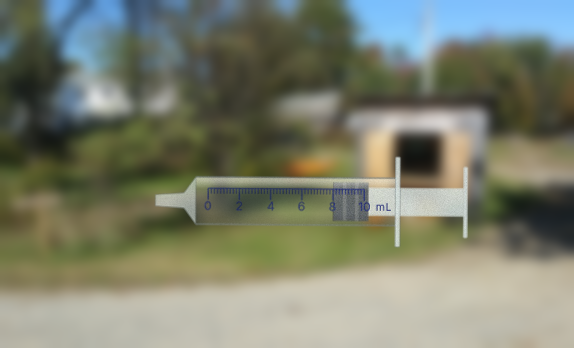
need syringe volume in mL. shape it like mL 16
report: mL 8
